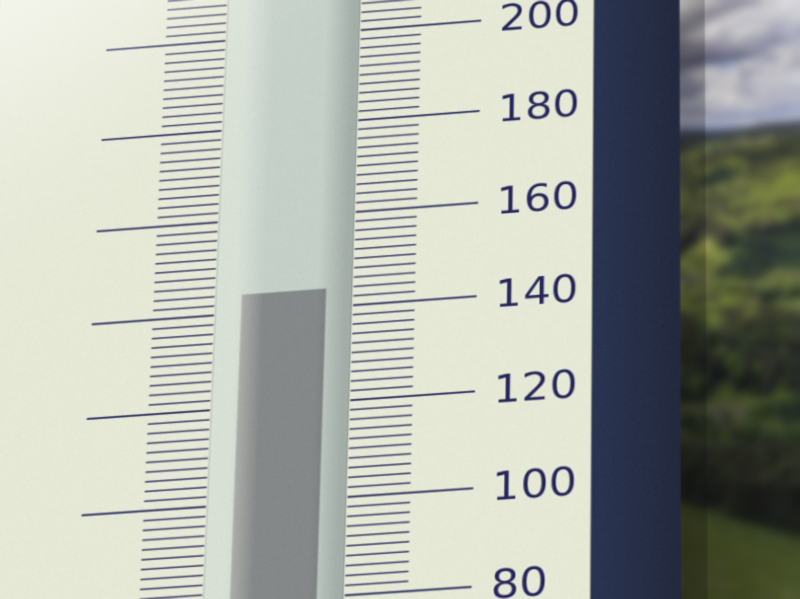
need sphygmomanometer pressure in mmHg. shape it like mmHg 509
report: mmHg 144
